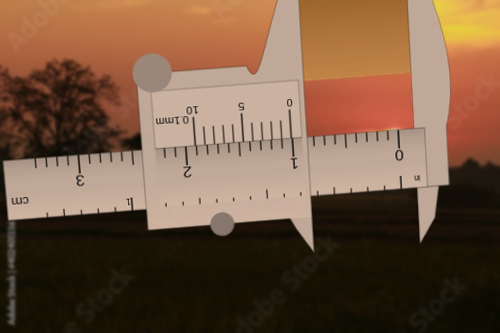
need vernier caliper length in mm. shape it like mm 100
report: mm 10.1
